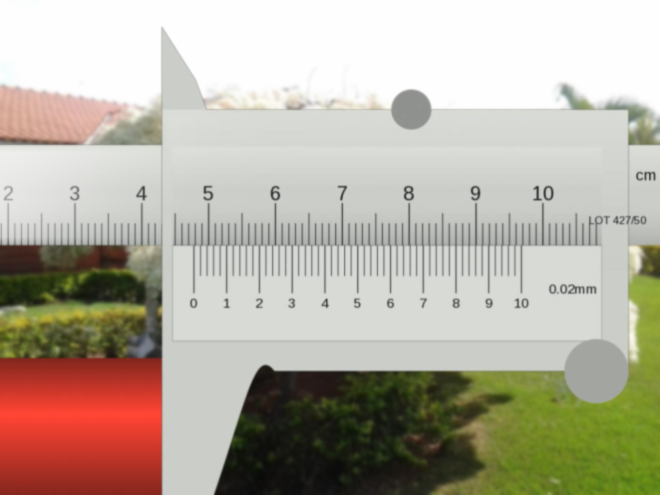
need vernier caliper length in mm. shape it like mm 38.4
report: mm 47.8
